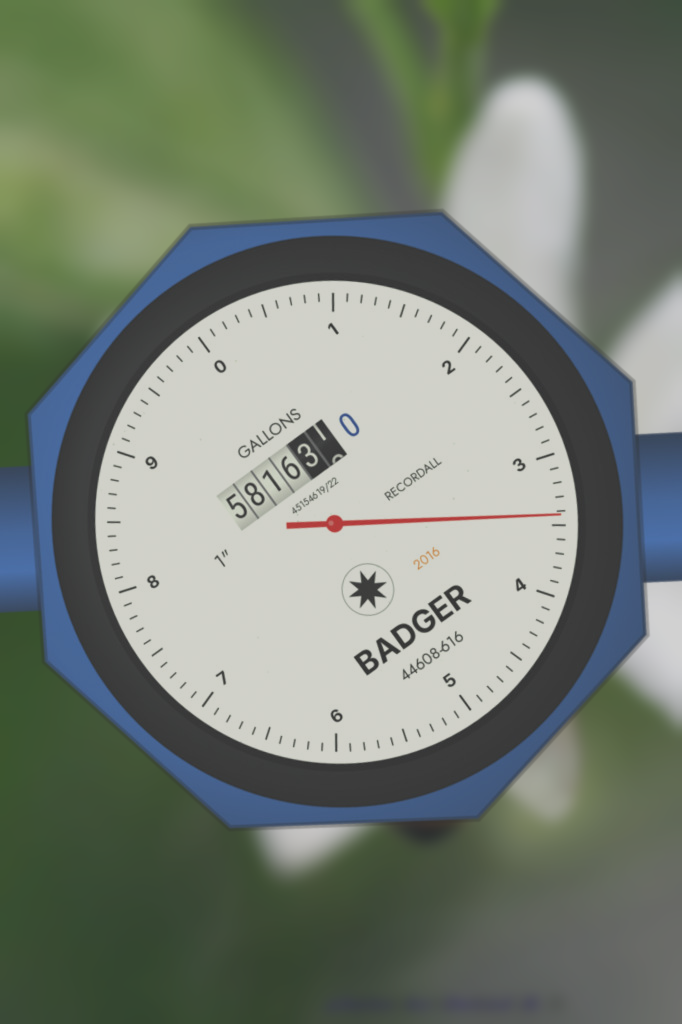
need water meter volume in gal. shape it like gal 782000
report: gal 5816313.4
